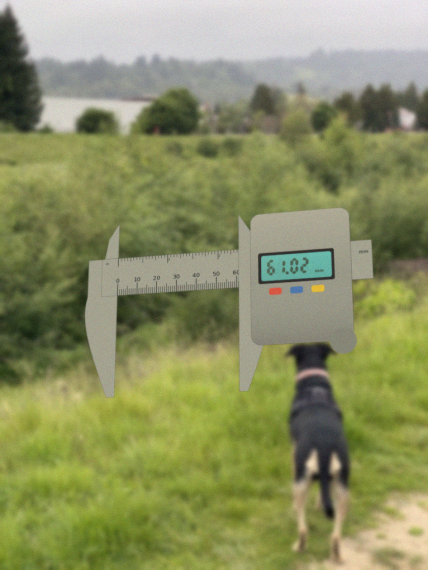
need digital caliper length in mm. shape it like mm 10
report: mm 61.02
